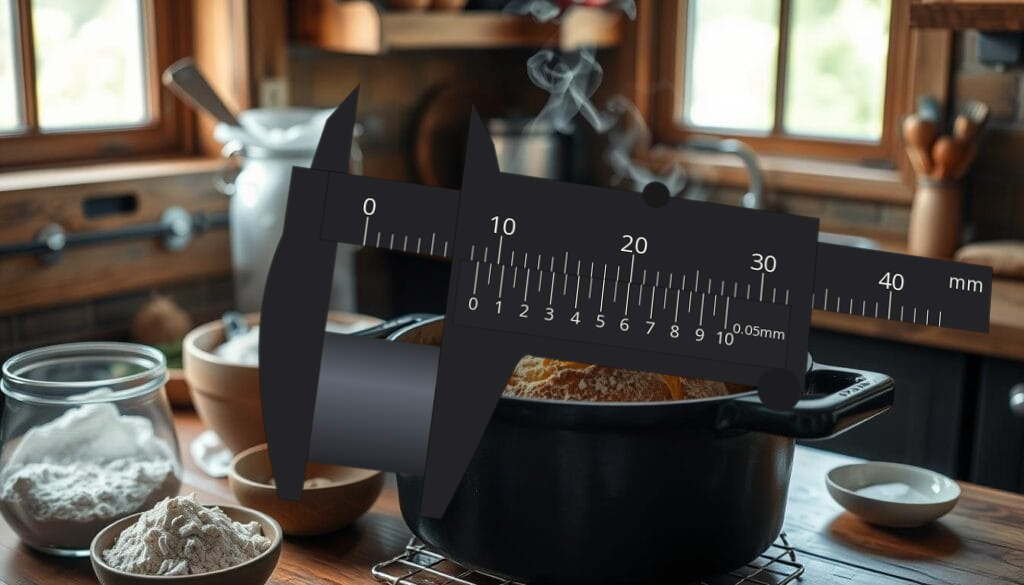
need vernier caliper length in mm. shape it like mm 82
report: mm 8.5
